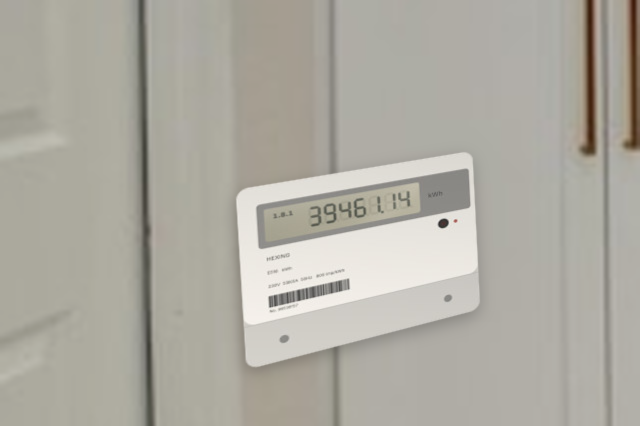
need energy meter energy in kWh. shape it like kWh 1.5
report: kWh 39461.14
